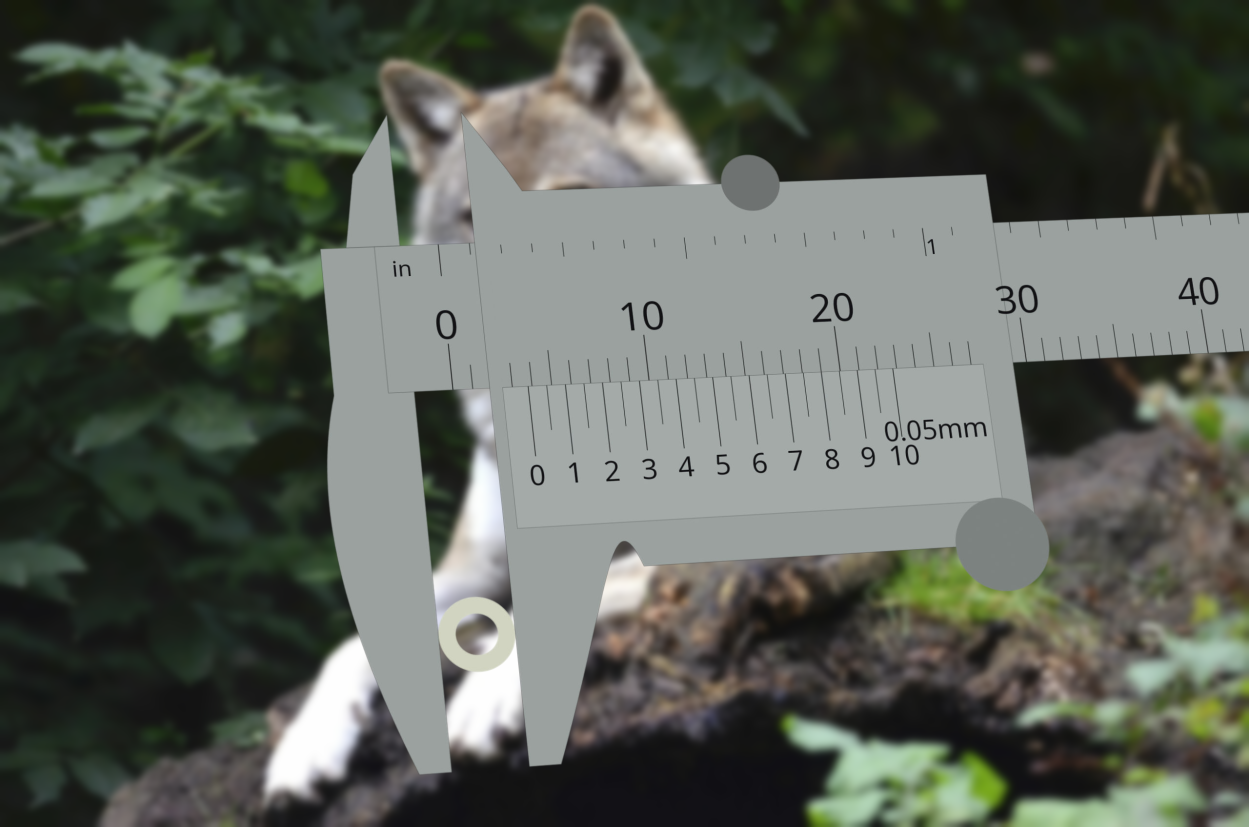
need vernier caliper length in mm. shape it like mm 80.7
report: mm 3.8
